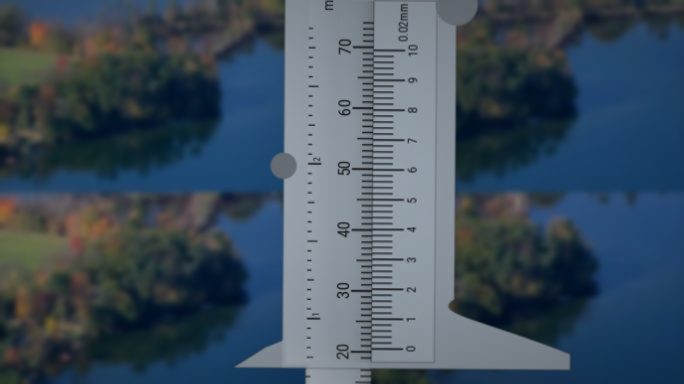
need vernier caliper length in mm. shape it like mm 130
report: mm 20.5
